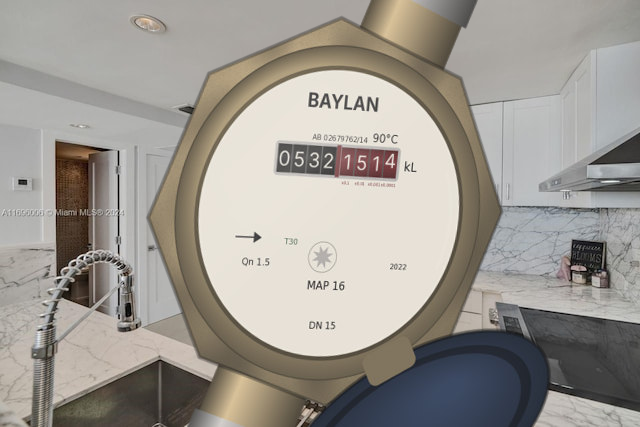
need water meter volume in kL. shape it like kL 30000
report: kL 532.1514
